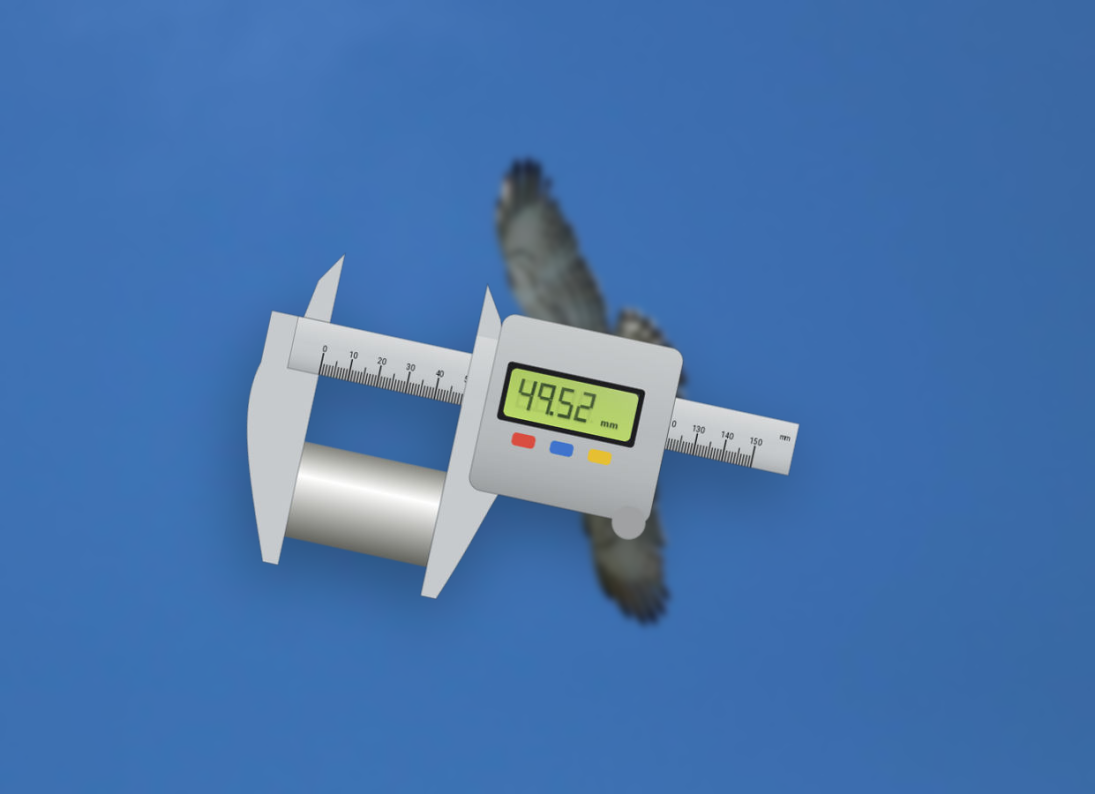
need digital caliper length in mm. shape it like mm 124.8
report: mm 49.52
